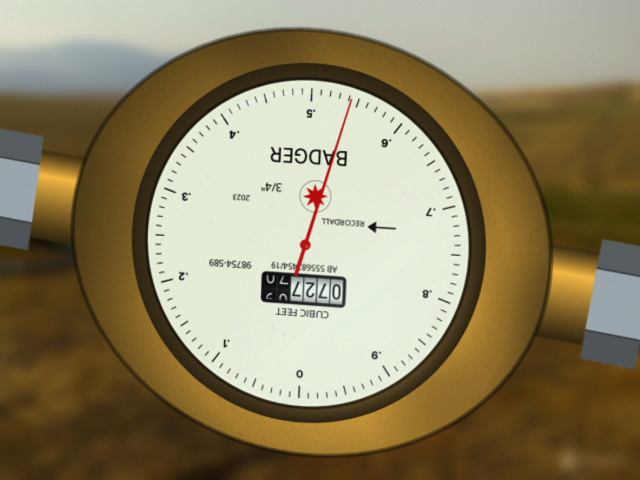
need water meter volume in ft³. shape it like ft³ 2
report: ft³ 72769.54
